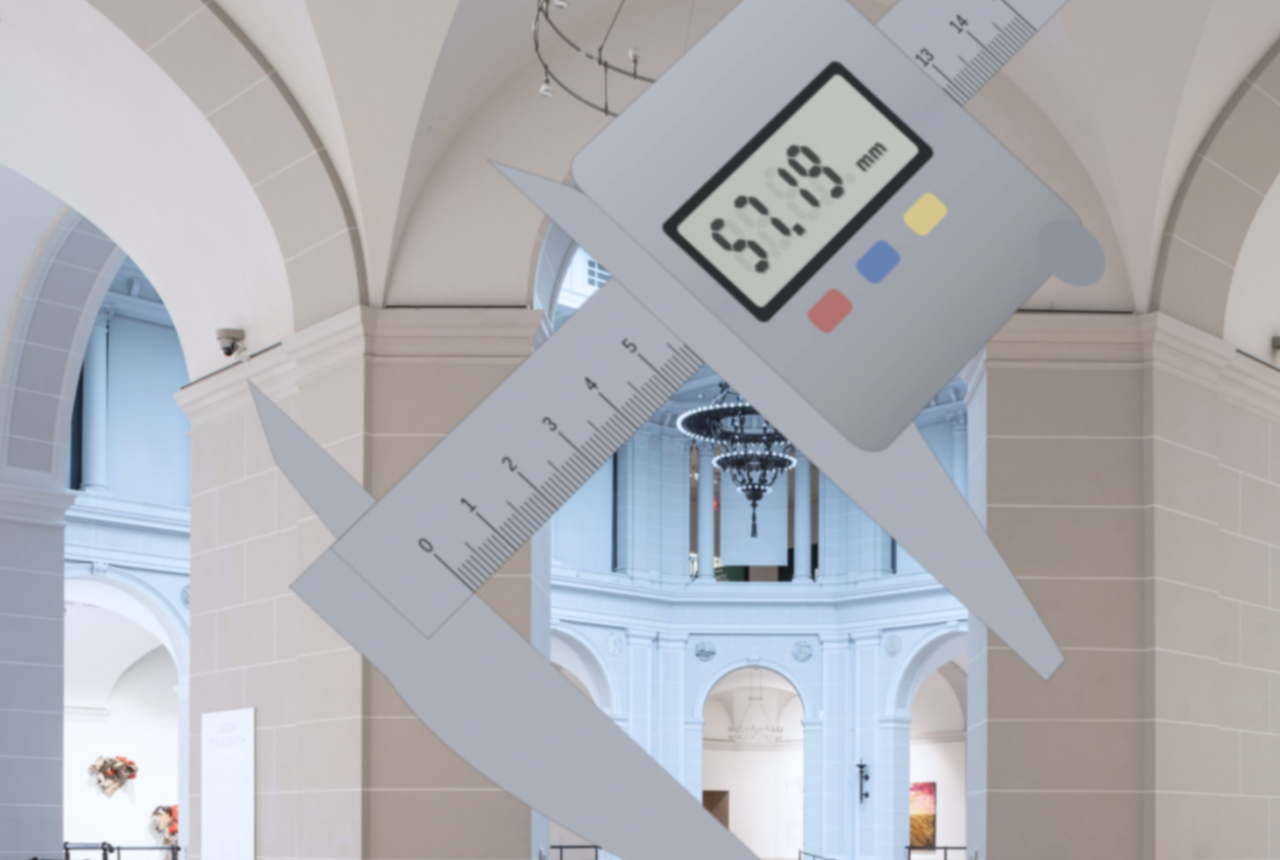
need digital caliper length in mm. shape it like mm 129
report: mm 57.19
